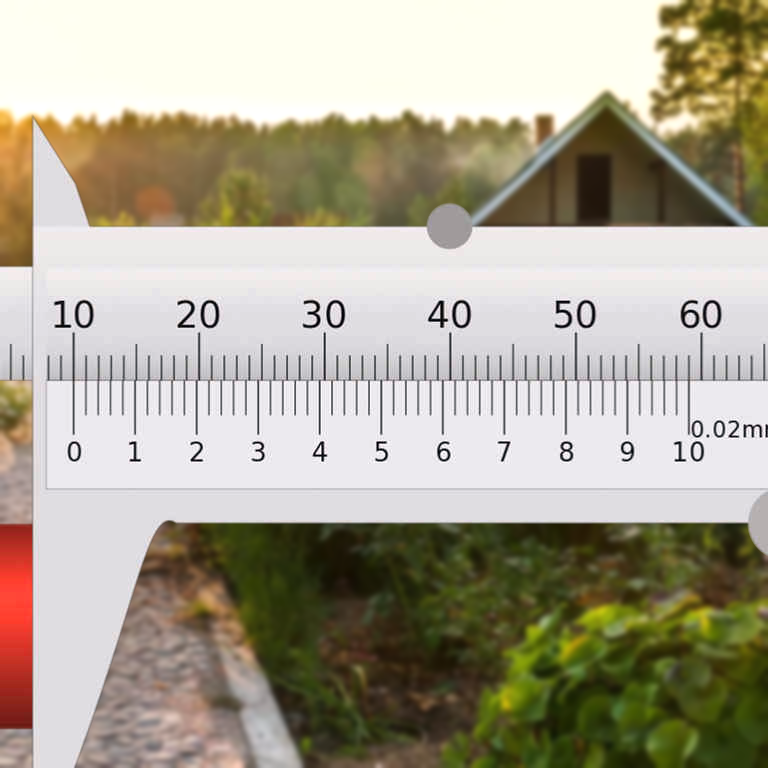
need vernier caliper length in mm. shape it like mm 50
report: mm 10.0
